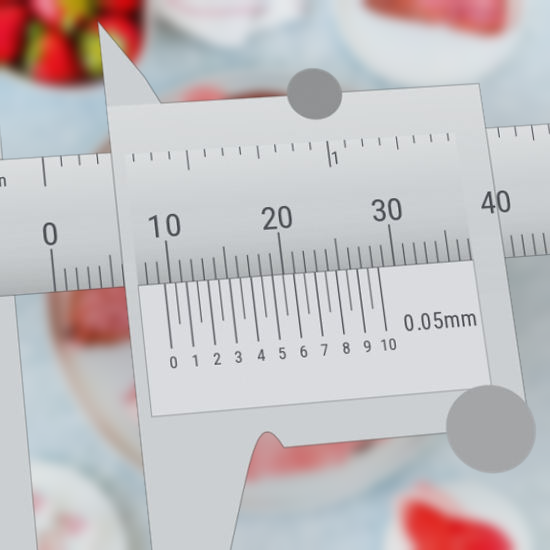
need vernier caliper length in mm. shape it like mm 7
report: mm 9.5
